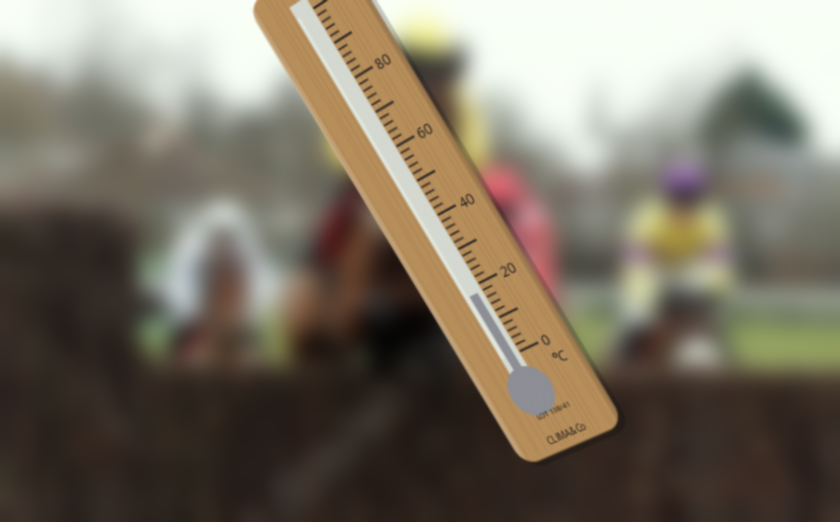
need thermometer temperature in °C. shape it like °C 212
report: °C 18
